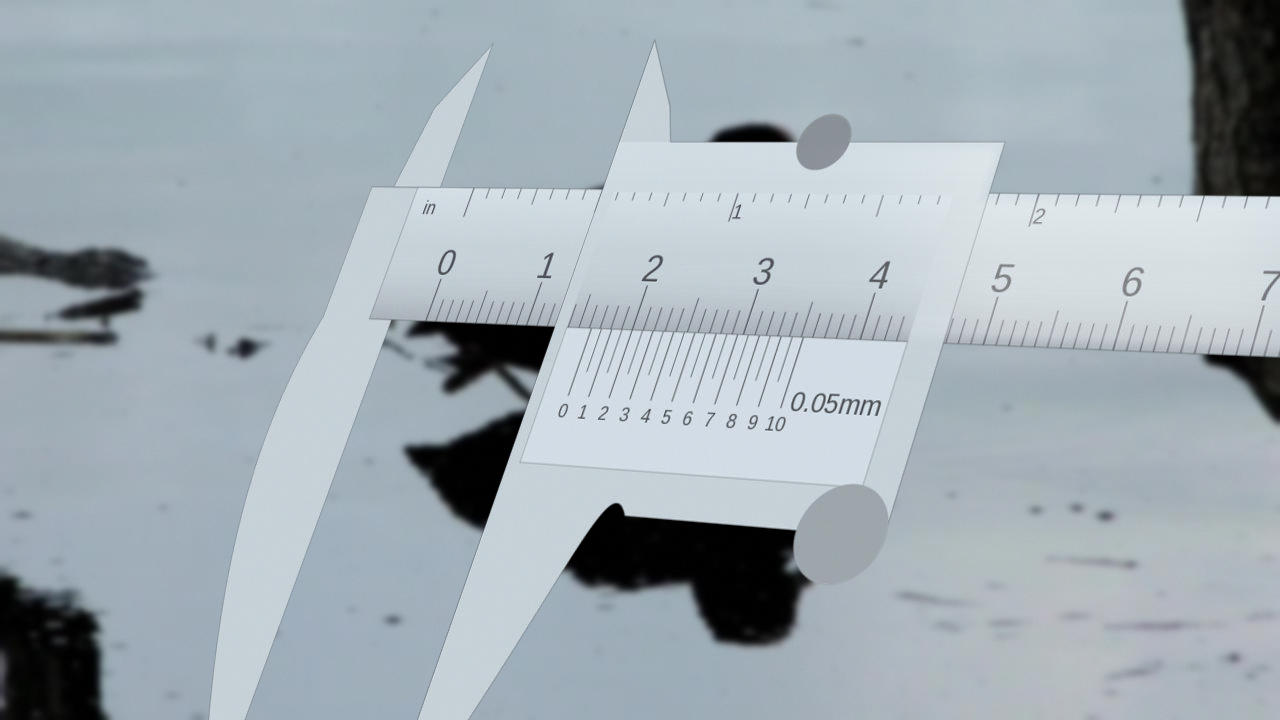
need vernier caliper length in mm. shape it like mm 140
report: mm 16.2
